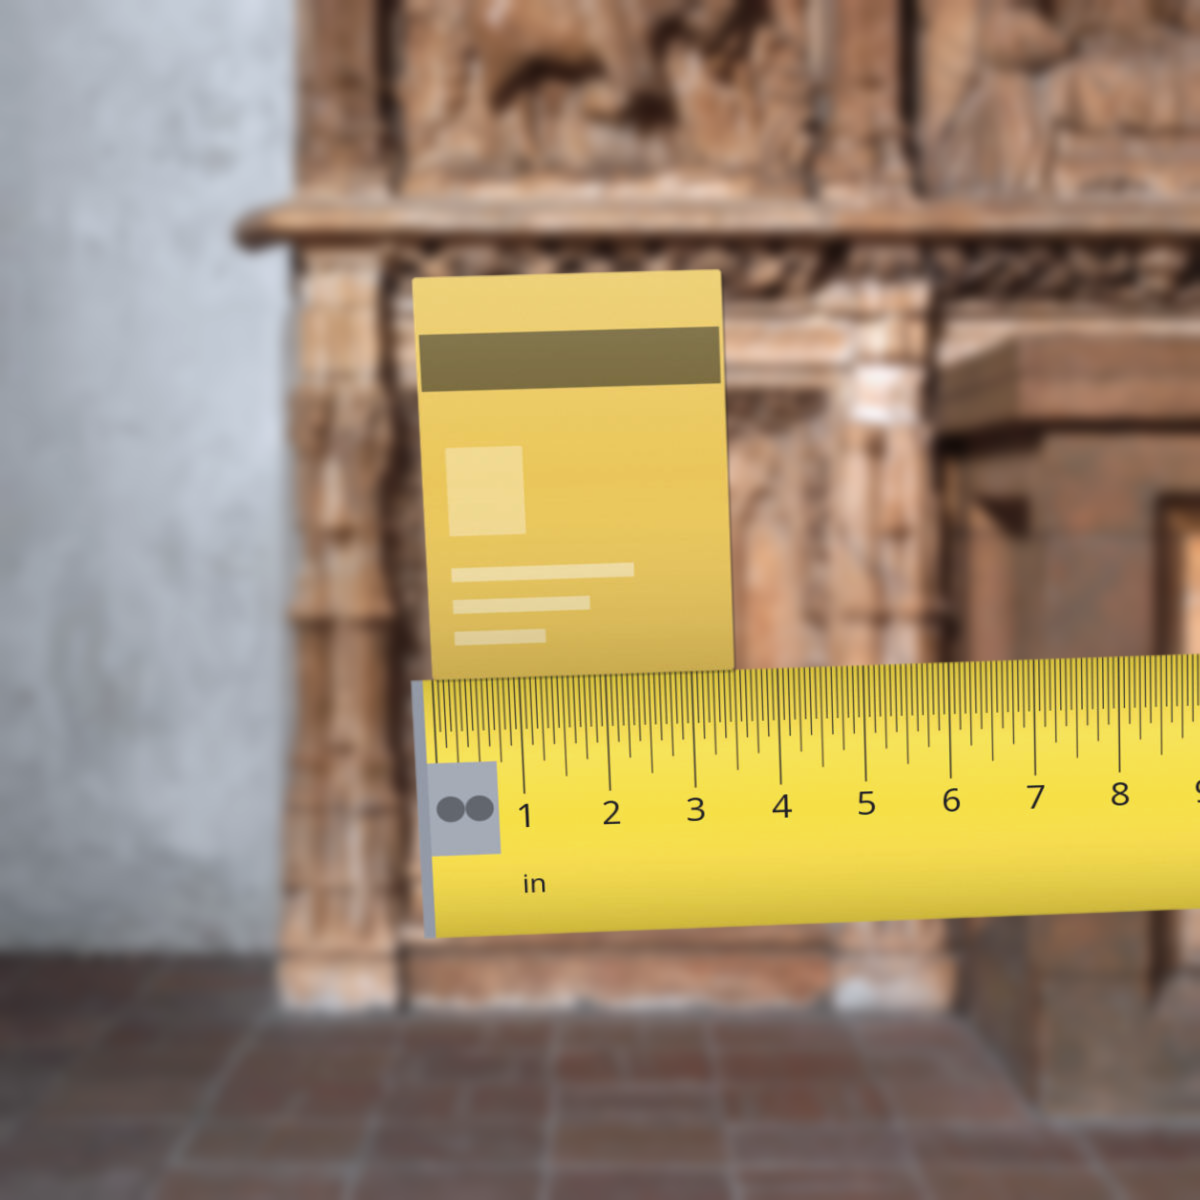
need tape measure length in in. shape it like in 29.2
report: in 3.5
